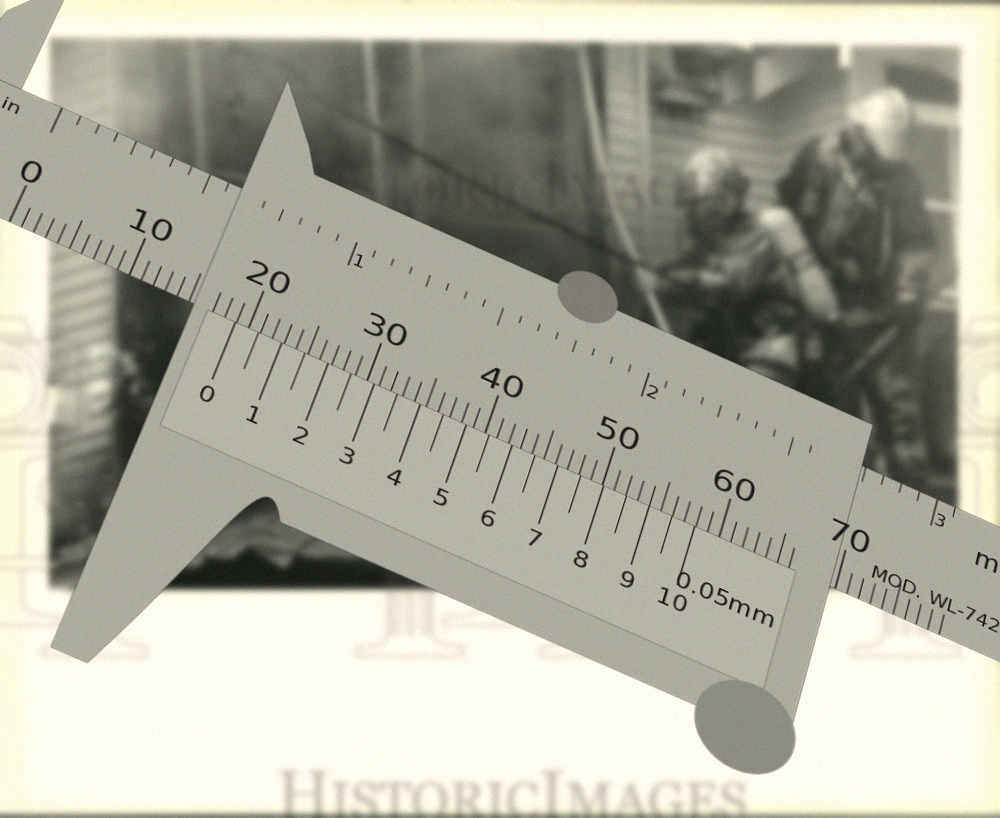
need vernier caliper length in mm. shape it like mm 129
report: mm 18.9
